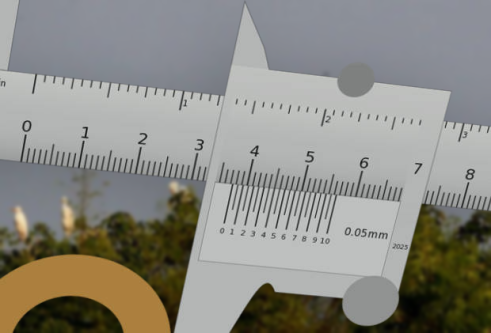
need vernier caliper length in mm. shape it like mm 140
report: mm 37.4
